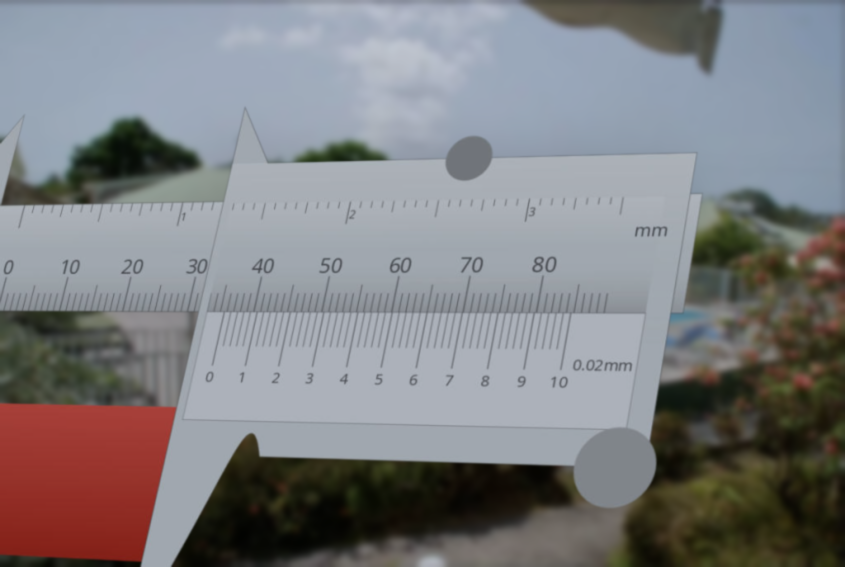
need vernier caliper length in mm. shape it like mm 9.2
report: mm 35.6
